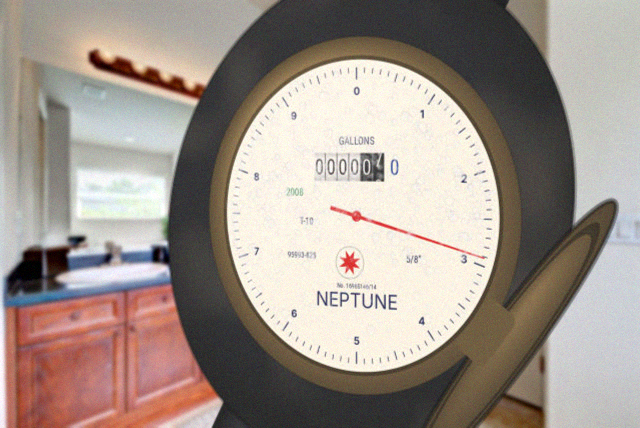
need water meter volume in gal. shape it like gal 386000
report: gal 72.9
